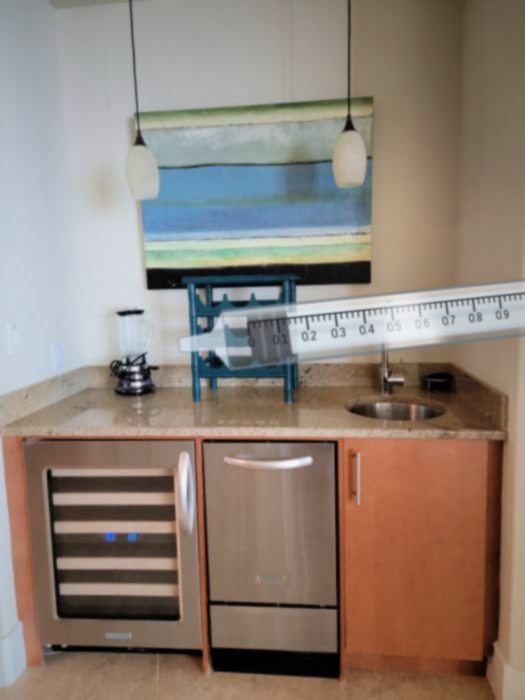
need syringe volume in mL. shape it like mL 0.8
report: mL 0
